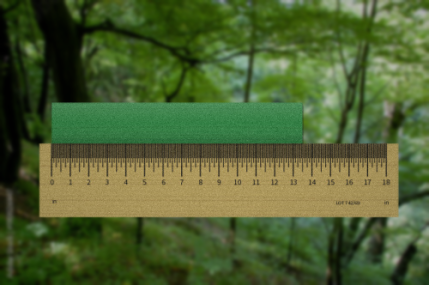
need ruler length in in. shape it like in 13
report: in 13.5
